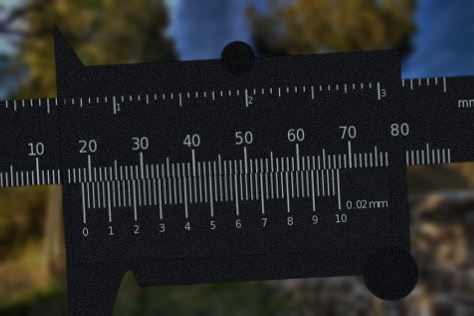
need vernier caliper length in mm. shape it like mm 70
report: mm 18.5
